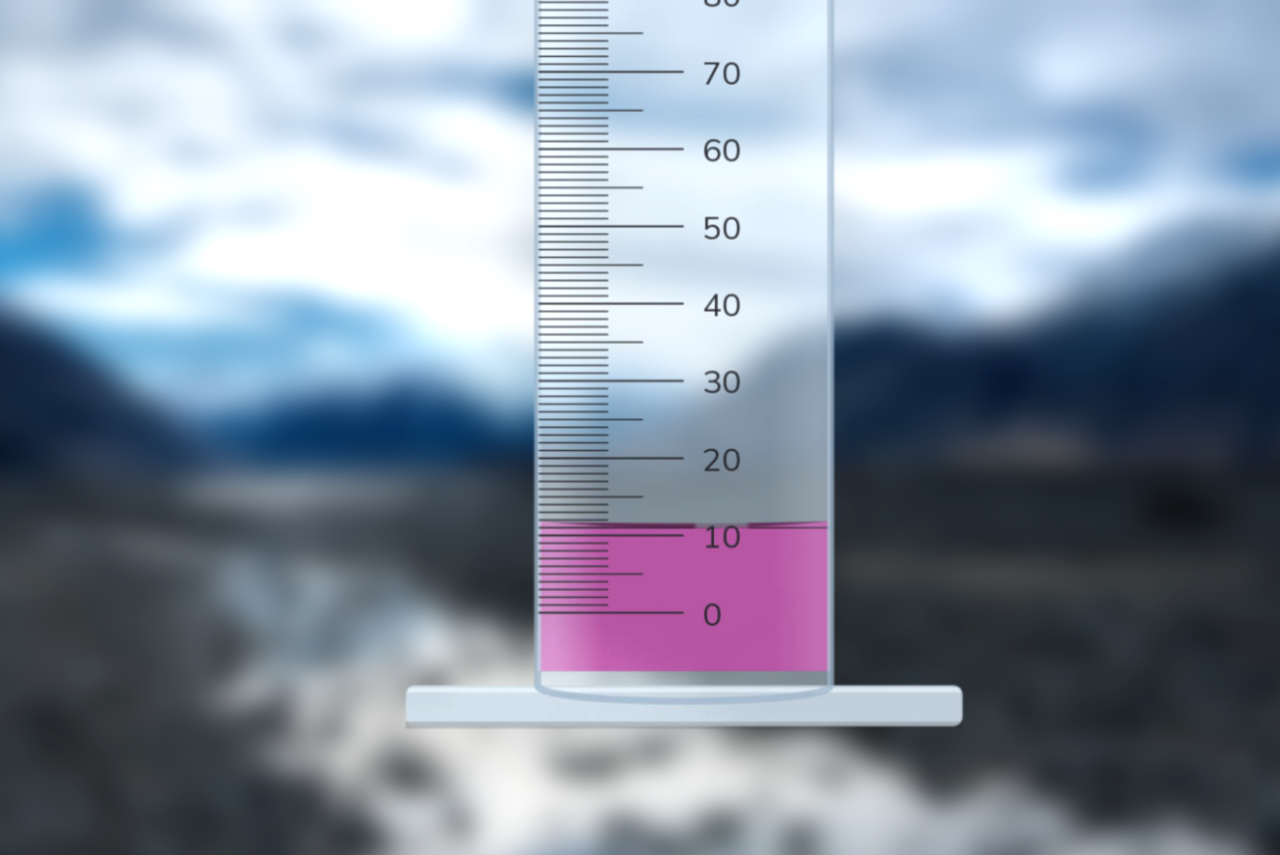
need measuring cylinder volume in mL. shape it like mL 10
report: mL 11
